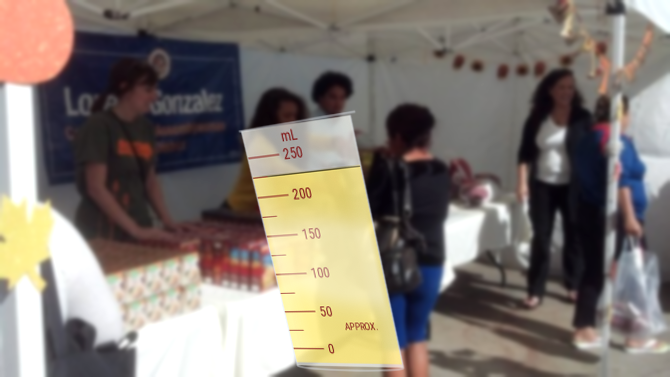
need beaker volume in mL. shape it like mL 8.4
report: mL 225
